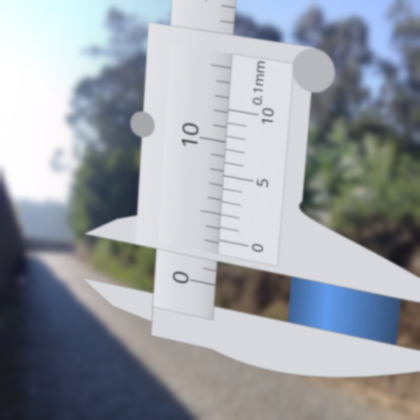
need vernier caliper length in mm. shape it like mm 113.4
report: mm 3.2
